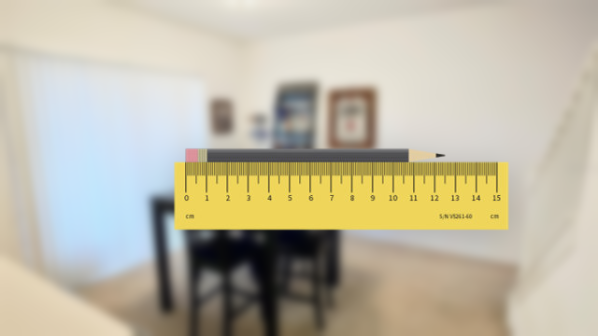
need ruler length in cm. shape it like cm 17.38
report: cm 12.5
